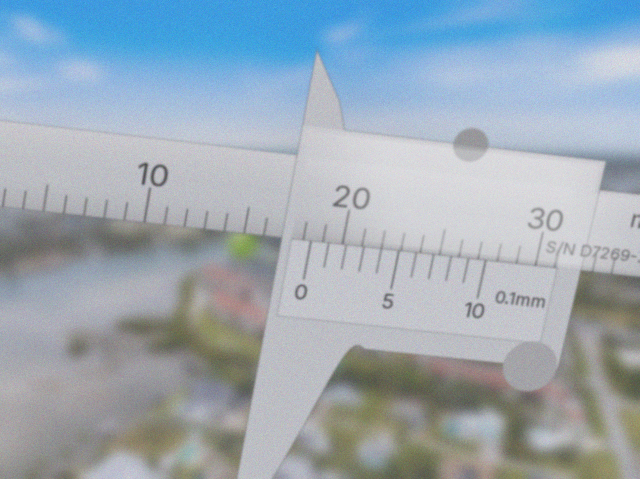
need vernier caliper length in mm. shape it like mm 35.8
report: mm 18.4
